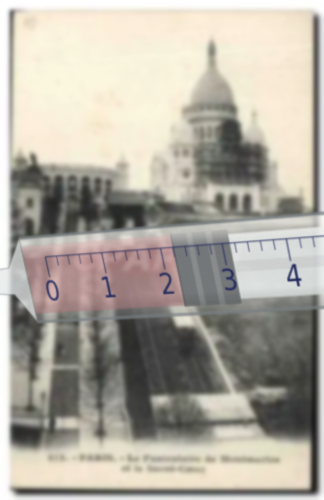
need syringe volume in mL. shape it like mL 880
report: mL 2.2
